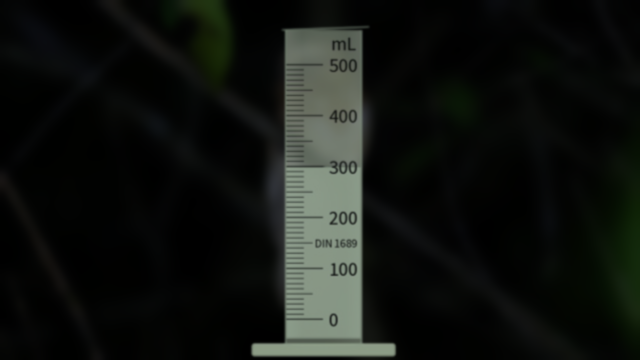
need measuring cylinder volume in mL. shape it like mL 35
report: mL 300
